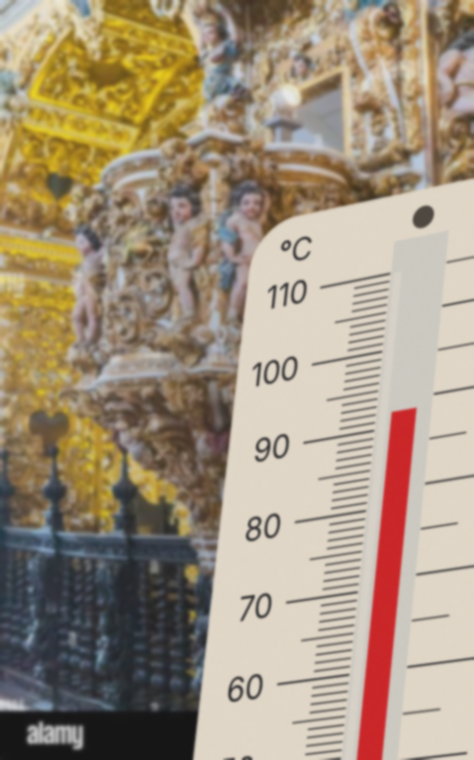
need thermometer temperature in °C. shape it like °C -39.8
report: °C 92
